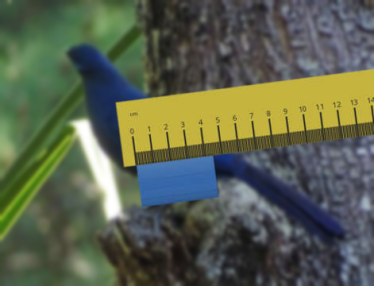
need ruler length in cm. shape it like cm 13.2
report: cm 4.5
